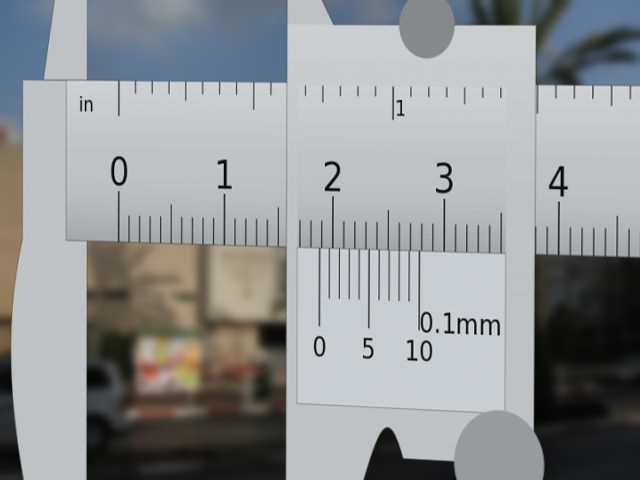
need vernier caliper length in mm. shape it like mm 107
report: mm 18.8
